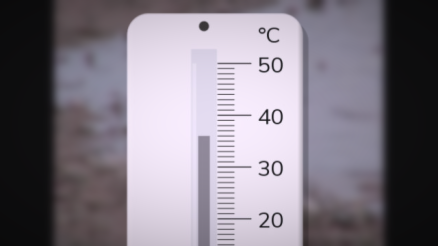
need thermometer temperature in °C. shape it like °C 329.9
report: °C 36
